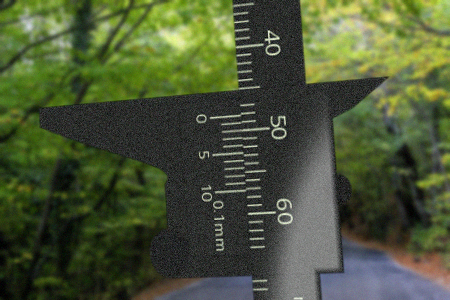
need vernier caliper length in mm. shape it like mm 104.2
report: mm 48.2
